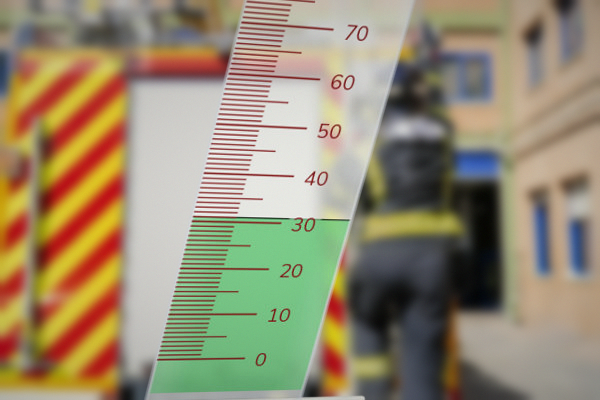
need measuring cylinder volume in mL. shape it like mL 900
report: mL 31
